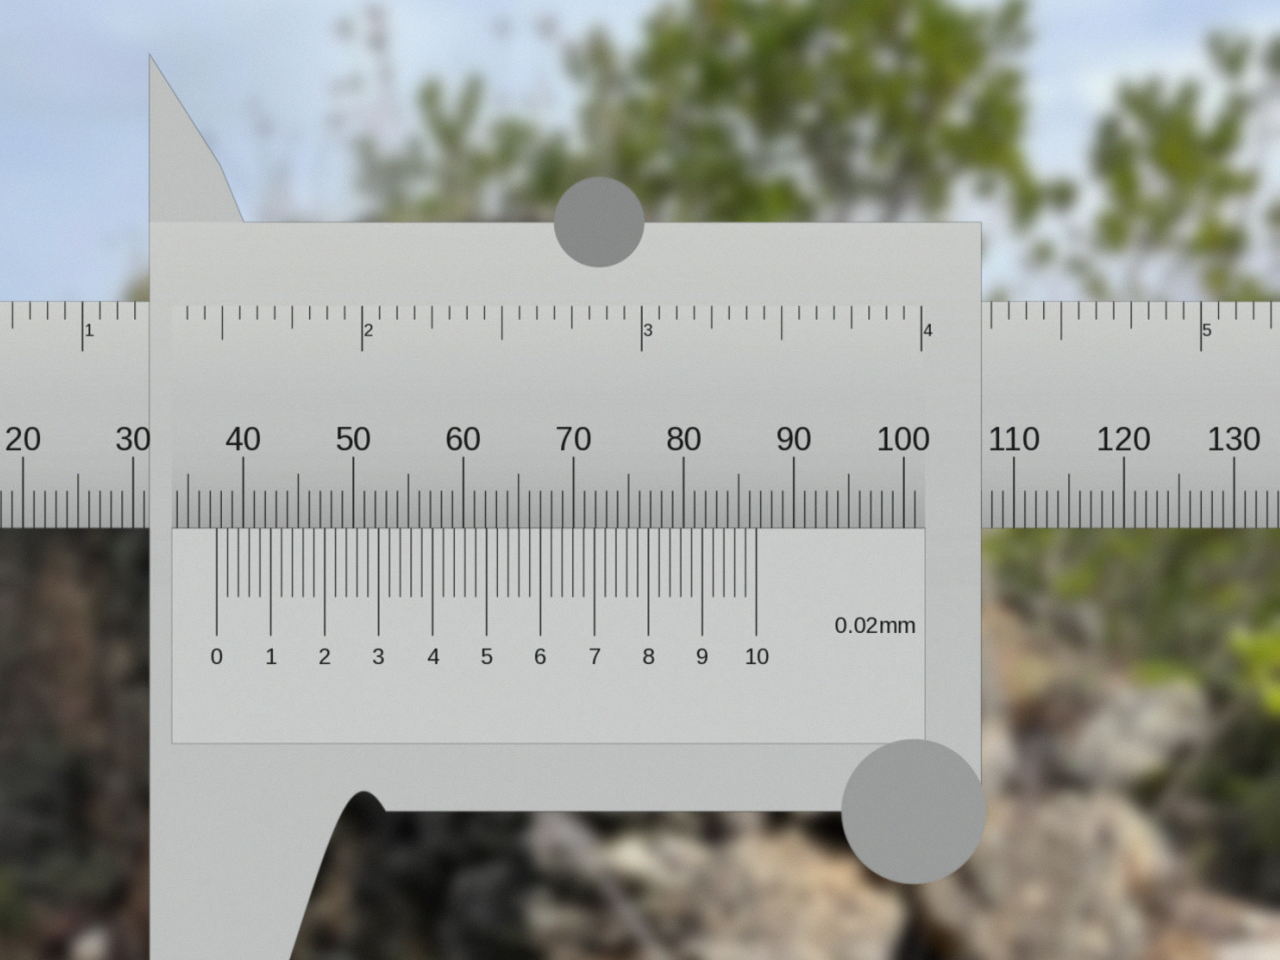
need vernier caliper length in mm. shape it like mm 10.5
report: mm 37.6
